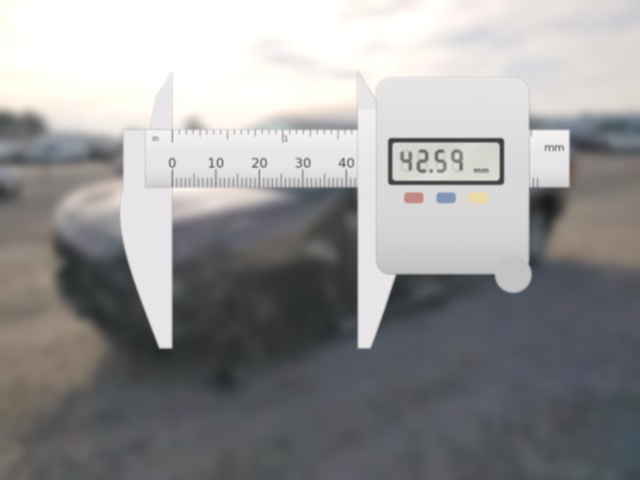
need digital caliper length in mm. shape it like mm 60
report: mm 42.59
